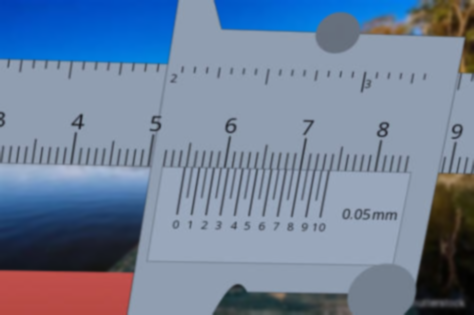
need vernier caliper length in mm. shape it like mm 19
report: mm 54.8
